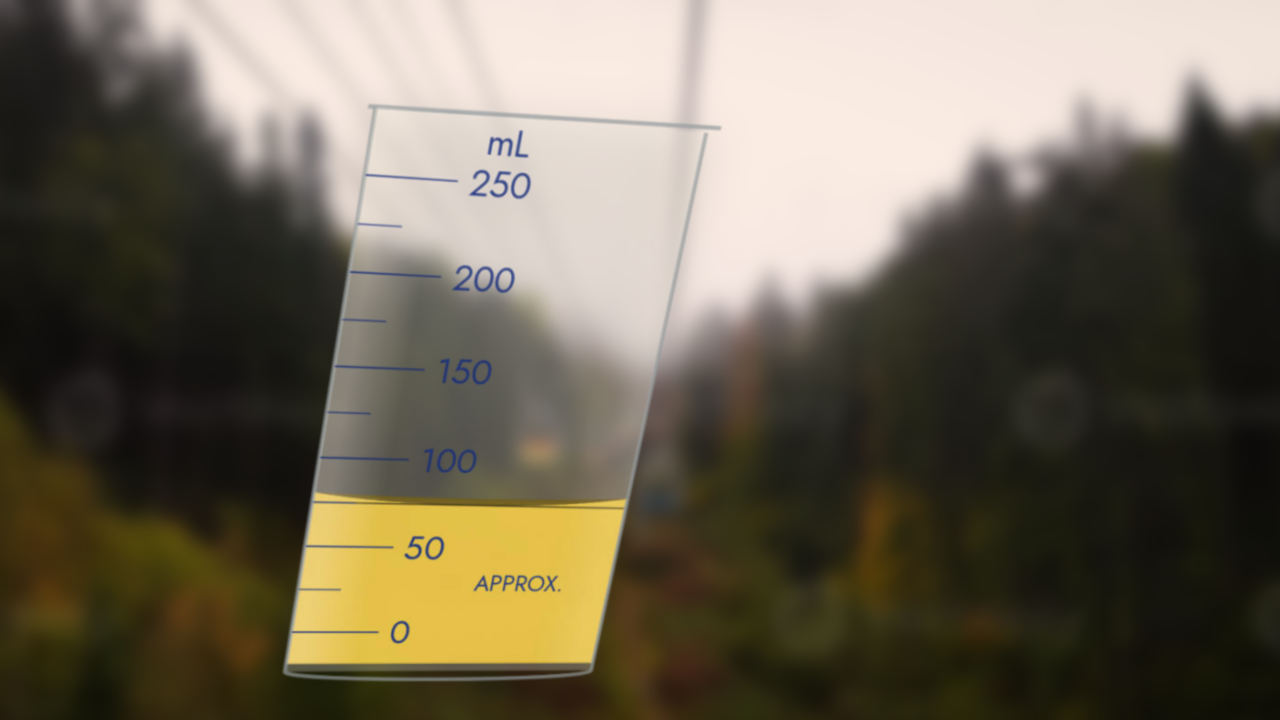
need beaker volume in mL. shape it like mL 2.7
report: mL 75
